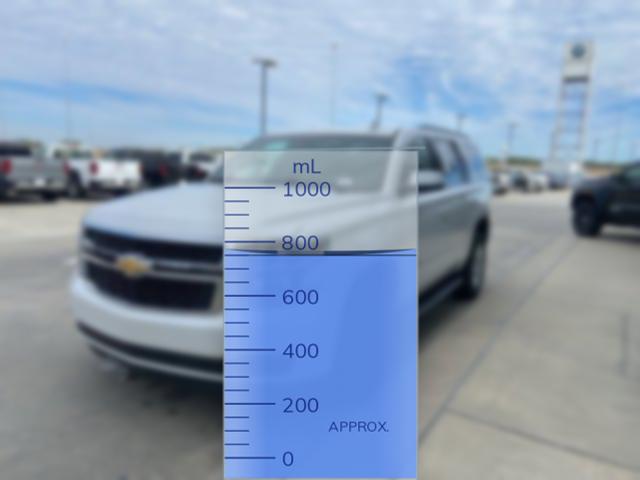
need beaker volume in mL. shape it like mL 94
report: mL 750
